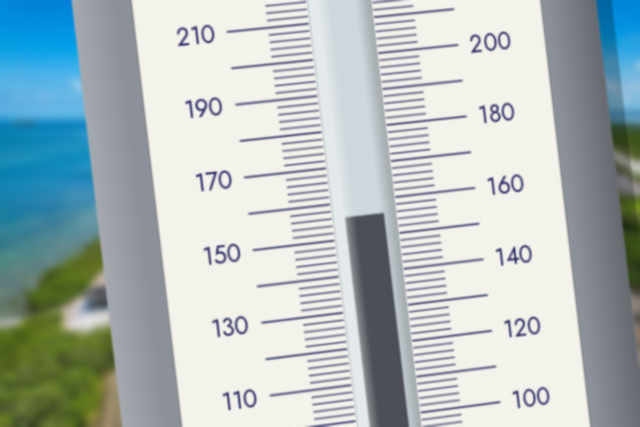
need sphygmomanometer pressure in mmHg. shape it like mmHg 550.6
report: mmHg 156
